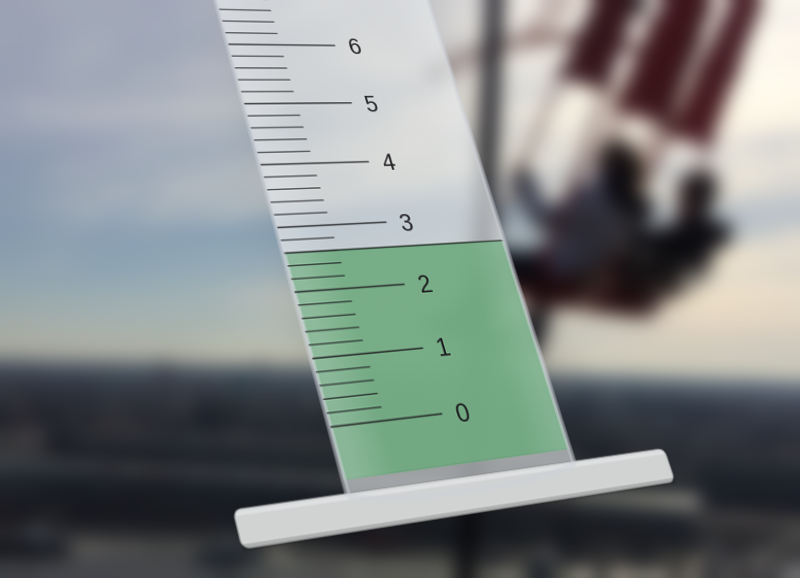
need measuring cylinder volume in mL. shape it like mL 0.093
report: mL 2.6
